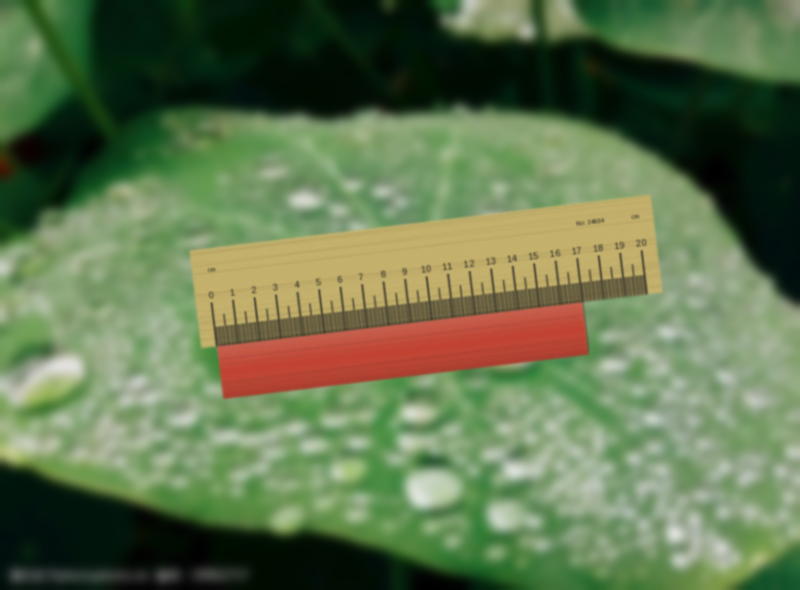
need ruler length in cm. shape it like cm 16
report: cm 17
